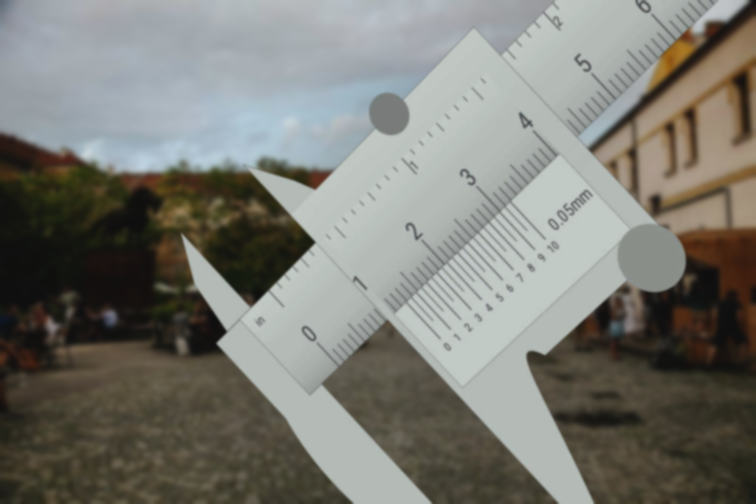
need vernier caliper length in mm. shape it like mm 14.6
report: mm 12.8
